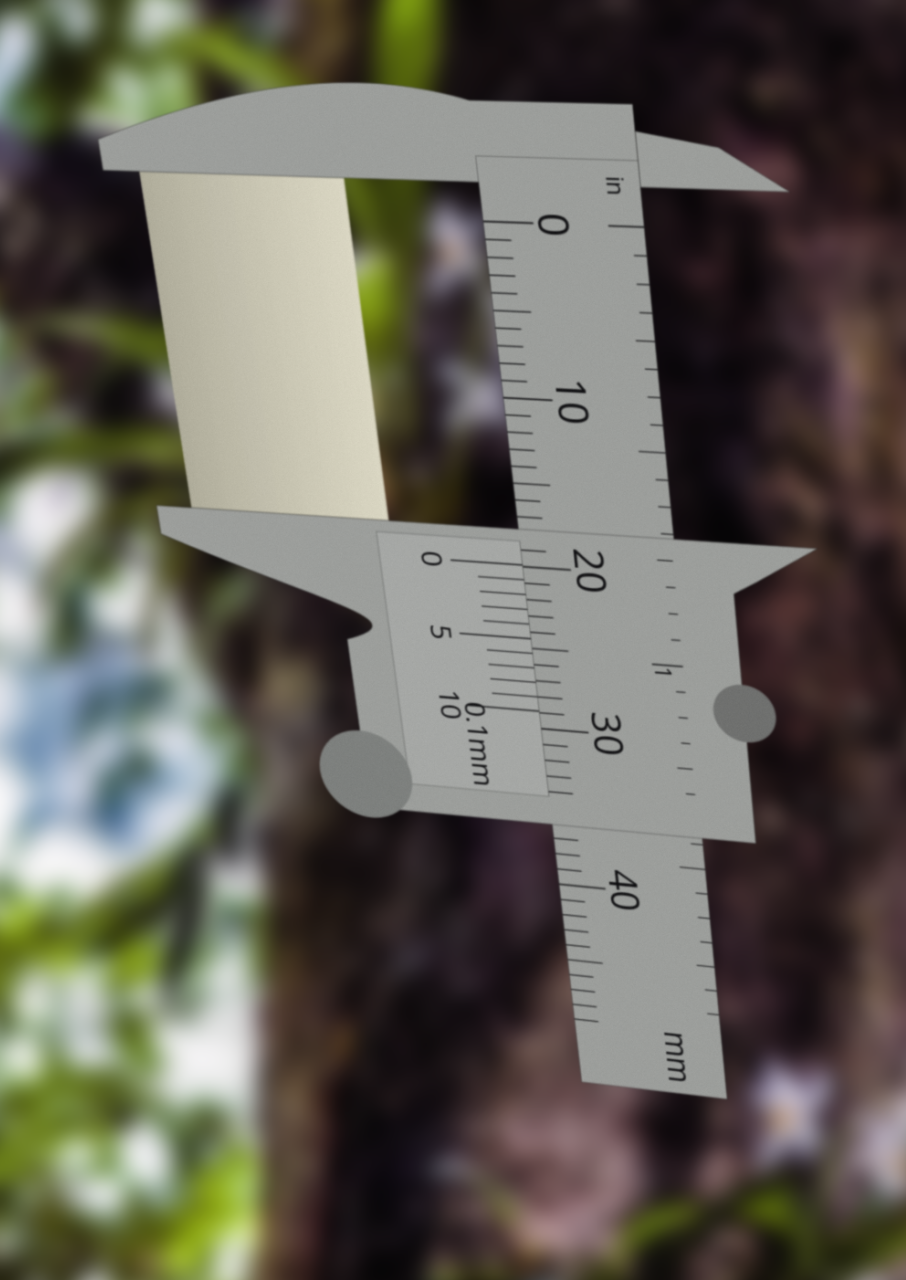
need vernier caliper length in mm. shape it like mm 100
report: mm 19.9
